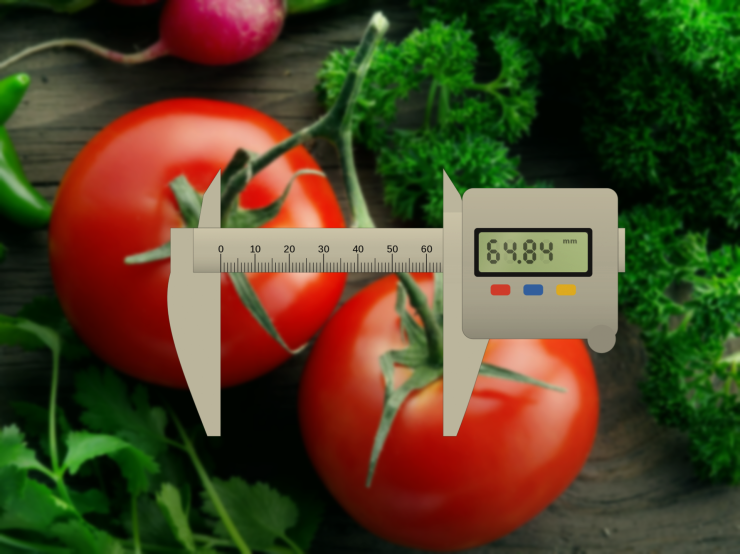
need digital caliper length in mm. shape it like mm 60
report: mm 64.84
